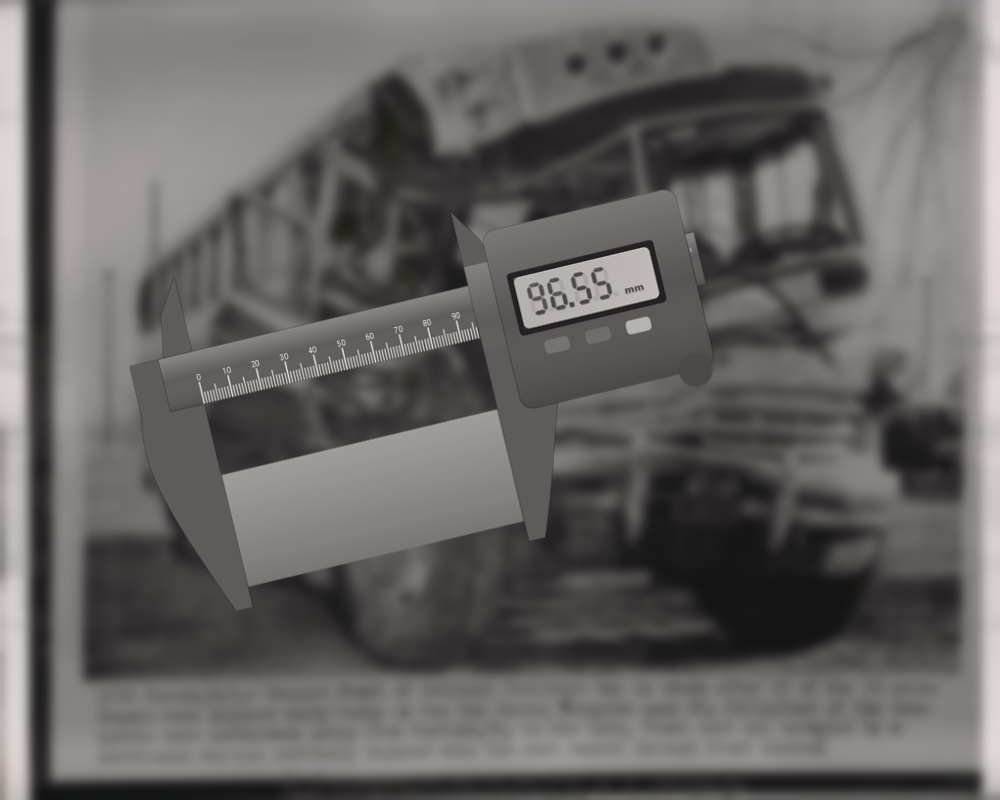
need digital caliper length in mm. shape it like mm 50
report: mm 96.55
